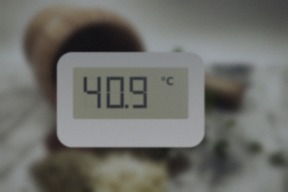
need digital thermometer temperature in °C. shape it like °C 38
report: °C 40.9
